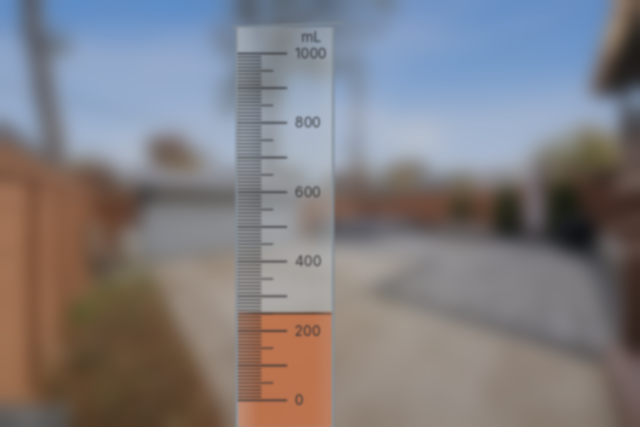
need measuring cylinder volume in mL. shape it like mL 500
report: mL 250
